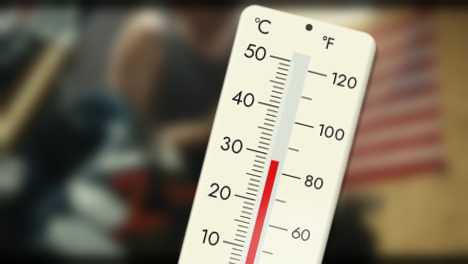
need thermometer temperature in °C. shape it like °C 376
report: °C 29
